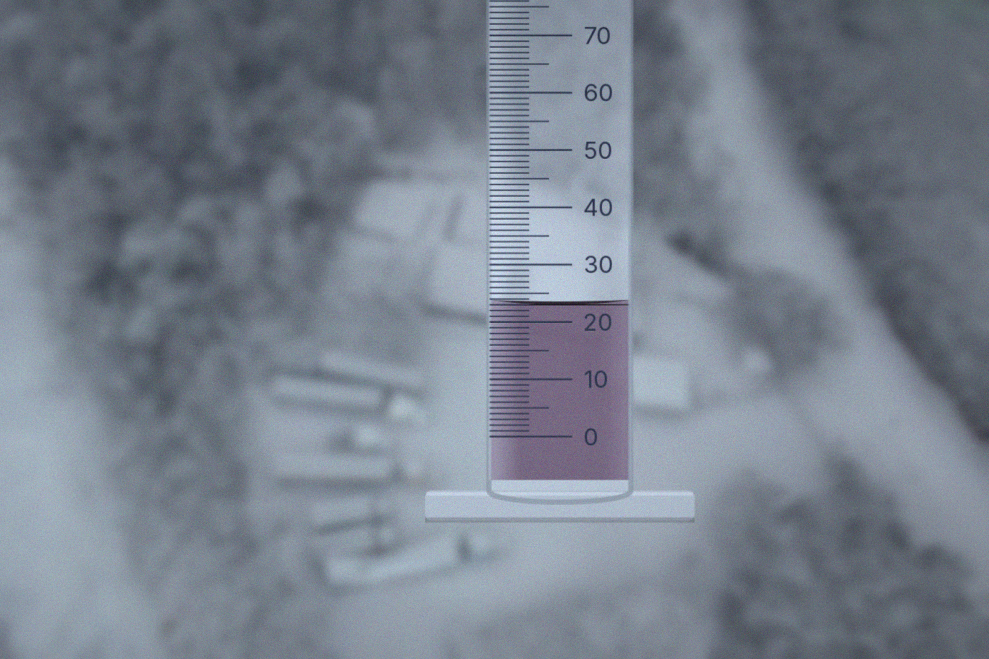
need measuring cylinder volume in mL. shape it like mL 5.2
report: mL 23
